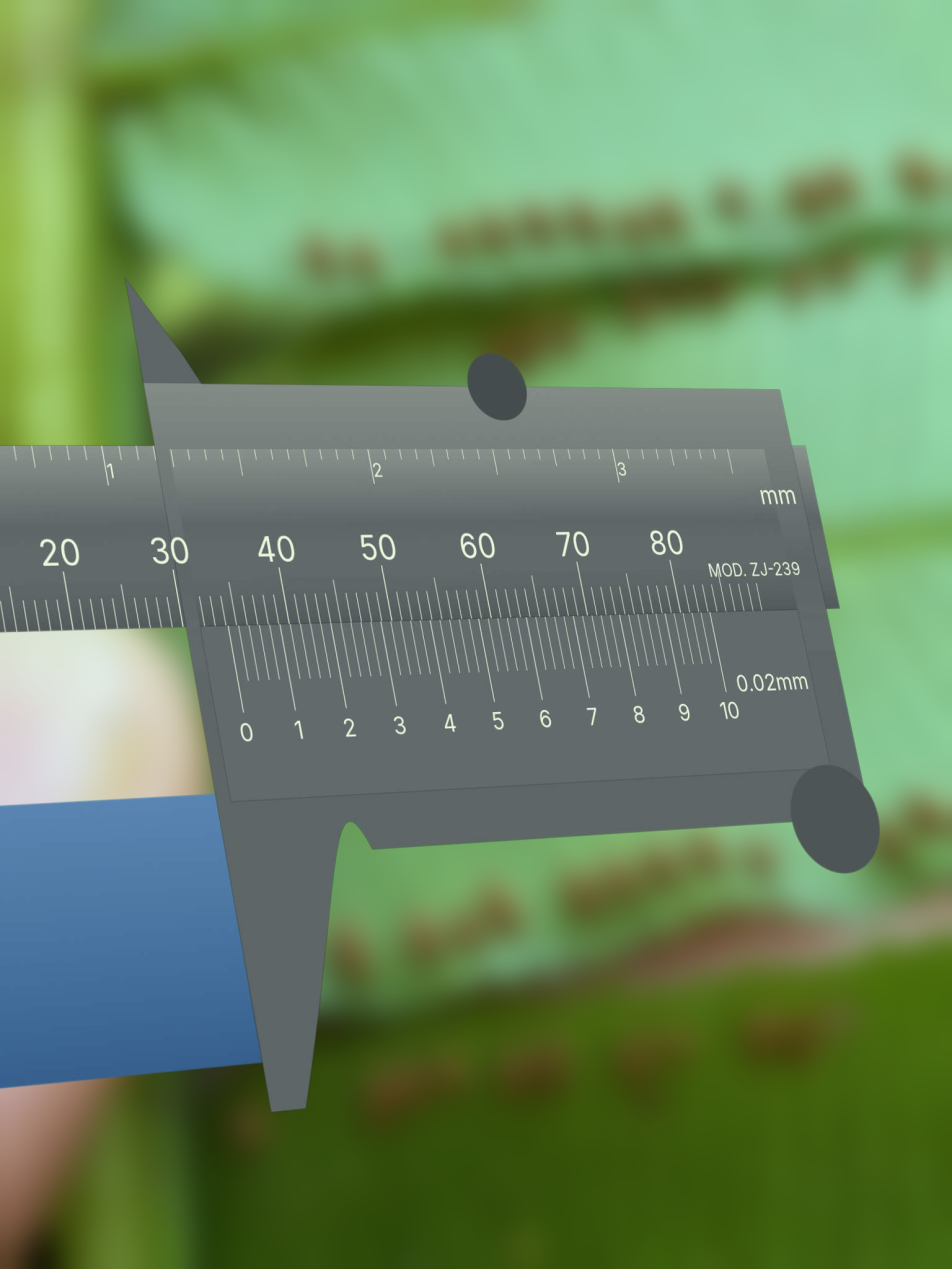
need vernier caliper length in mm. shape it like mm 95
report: mm 34.2
